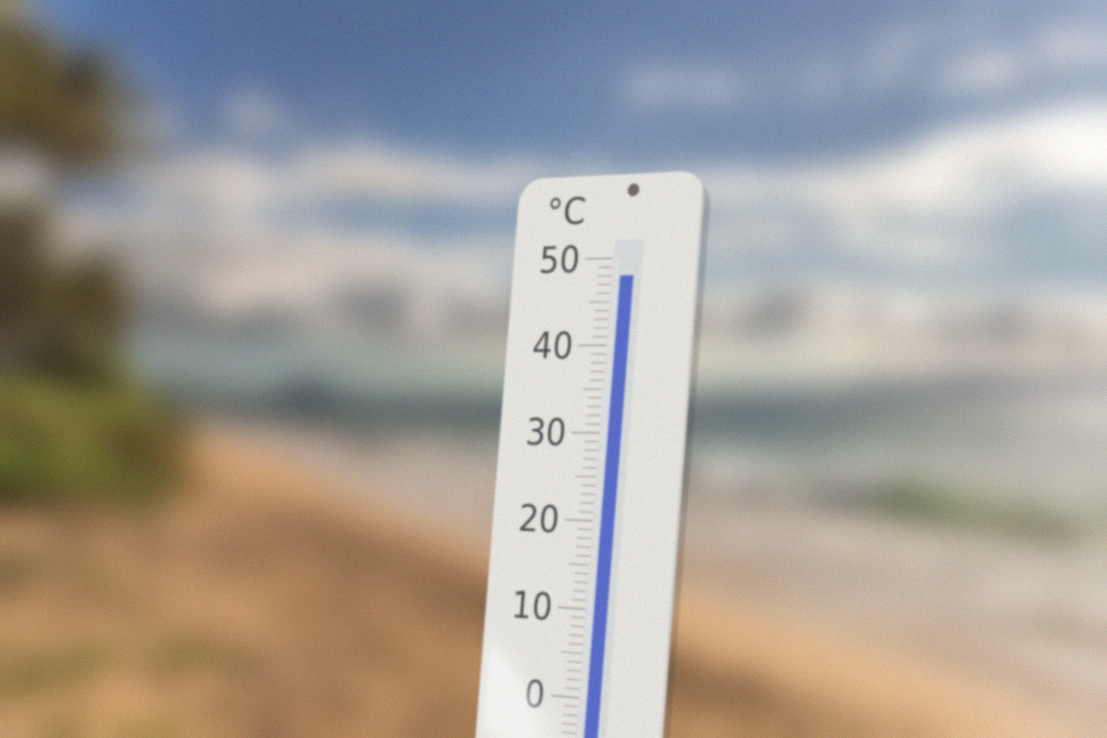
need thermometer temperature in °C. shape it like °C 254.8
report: °C 48
